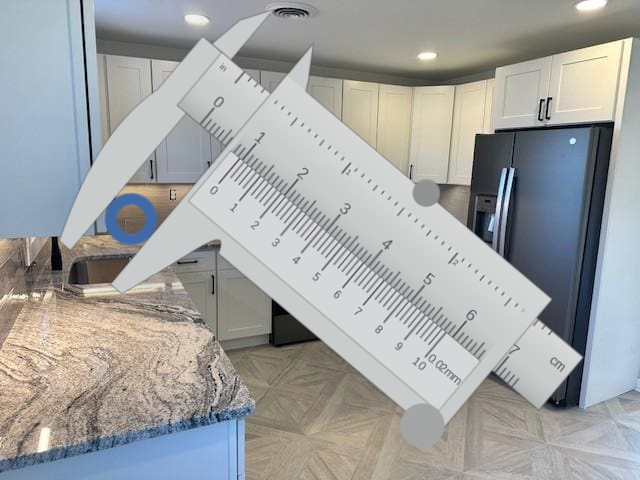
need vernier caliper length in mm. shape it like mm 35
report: mm 9.5
